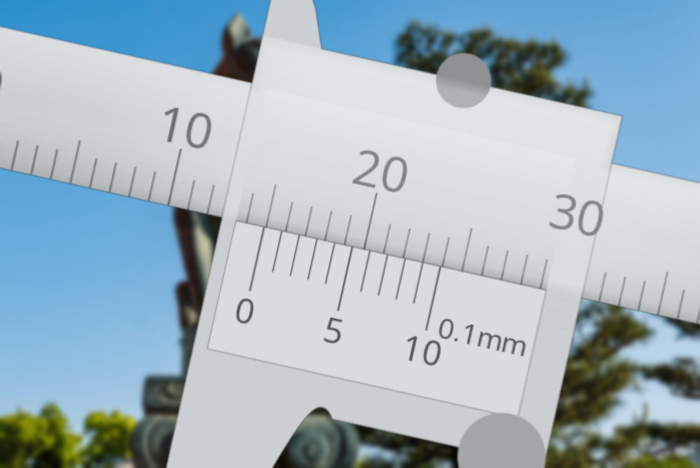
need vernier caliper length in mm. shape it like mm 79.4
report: mm 14.9
